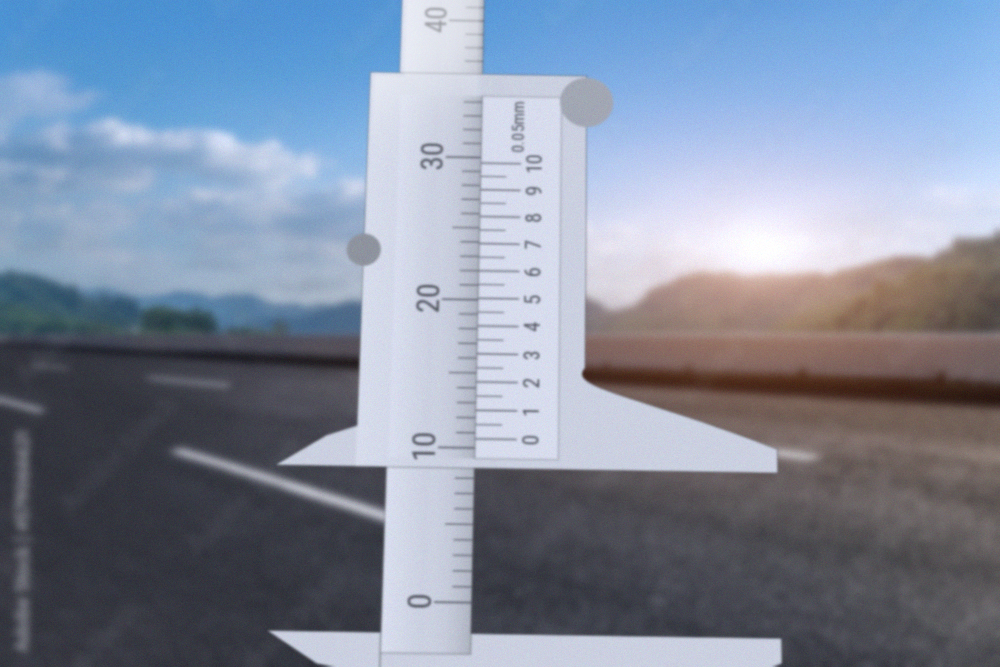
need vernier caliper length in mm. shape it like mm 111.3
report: mm 10.6
